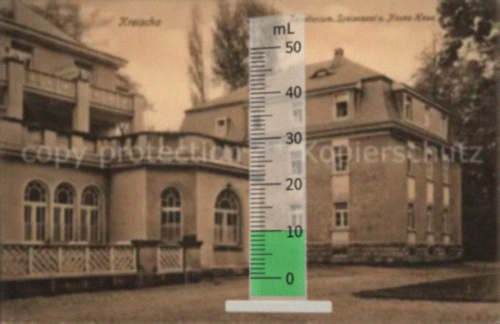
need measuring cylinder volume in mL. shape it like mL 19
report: mL 10
